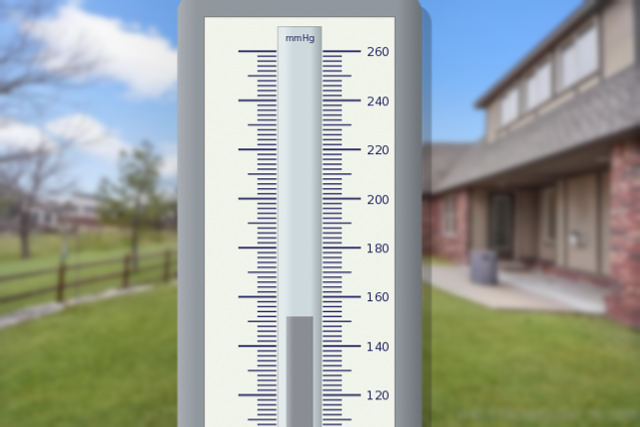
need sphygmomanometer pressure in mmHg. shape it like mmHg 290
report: mmHg 152
